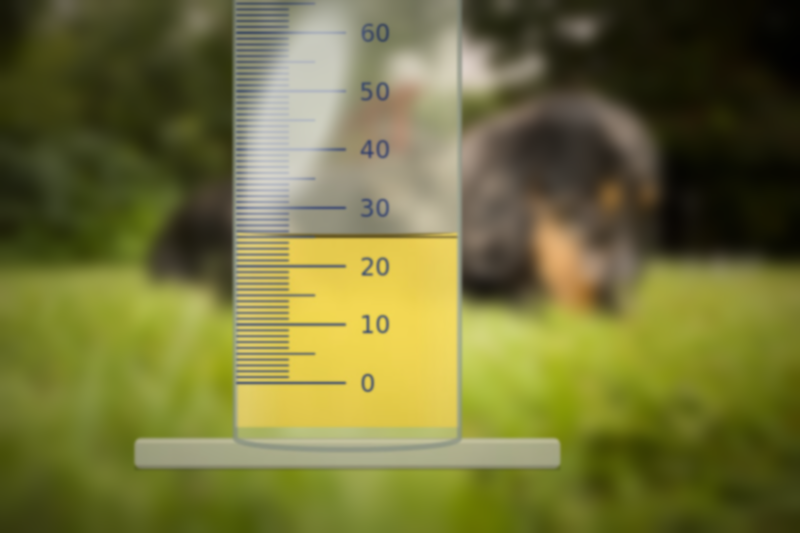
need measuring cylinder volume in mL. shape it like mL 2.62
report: mL 25
